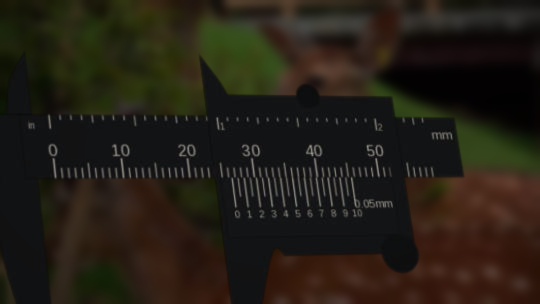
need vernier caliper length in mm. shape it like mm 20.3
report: mm 26.5
